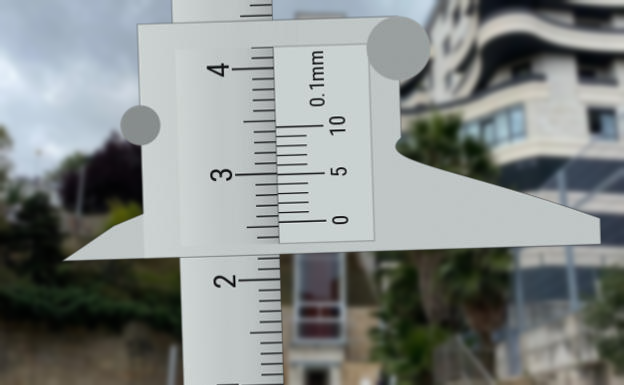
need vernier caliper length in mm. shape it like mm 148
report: mm 25.4
